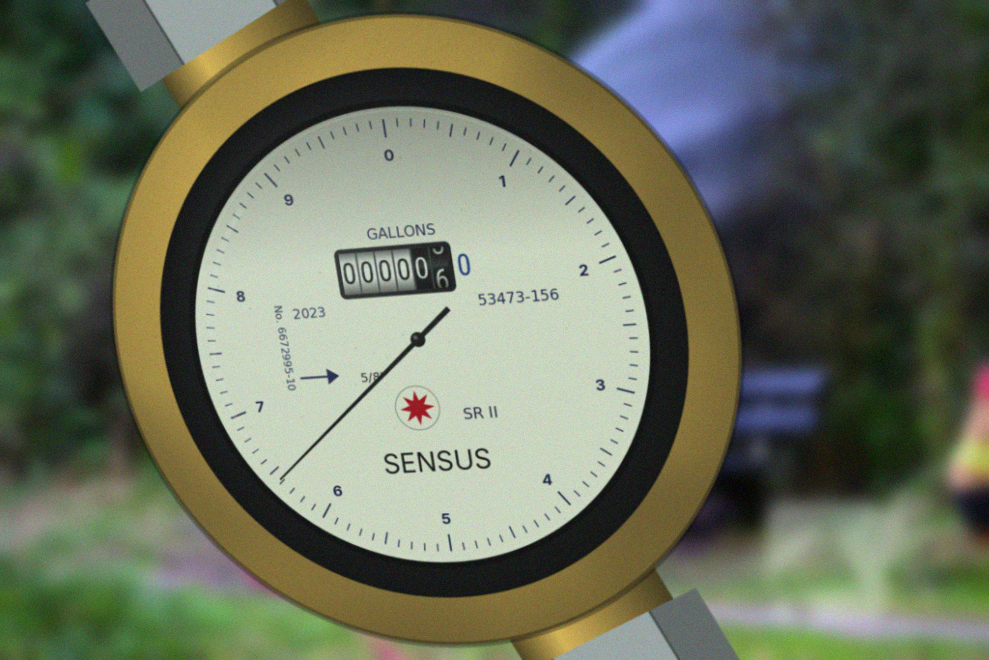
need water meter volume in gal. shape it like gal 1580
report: gal 56.4
